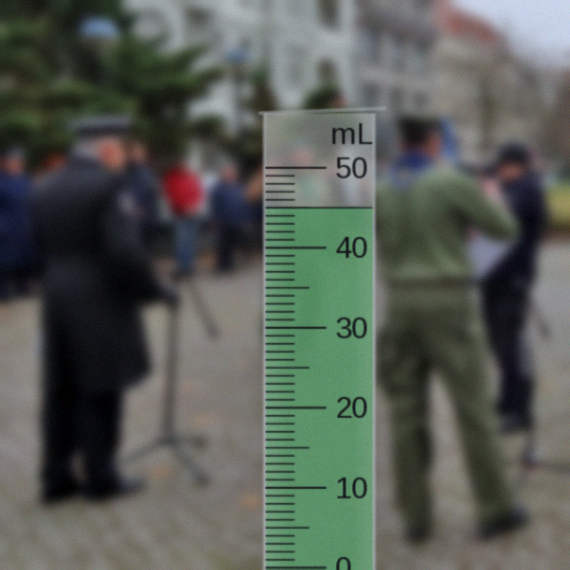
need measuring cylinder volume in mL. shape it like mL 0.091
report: mL 45
